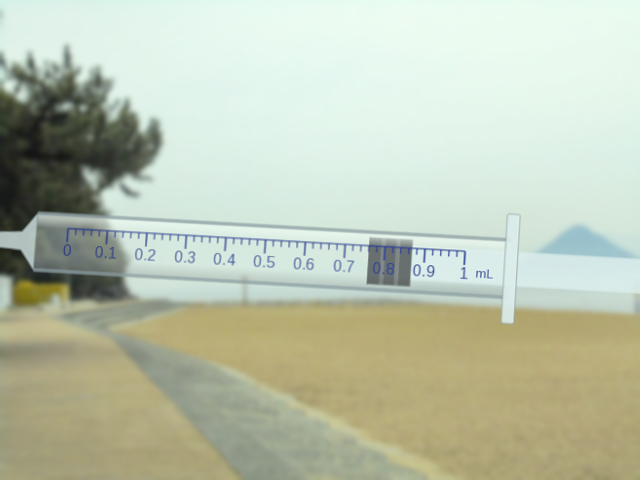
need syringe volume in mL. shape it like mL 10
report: mL 0.76
